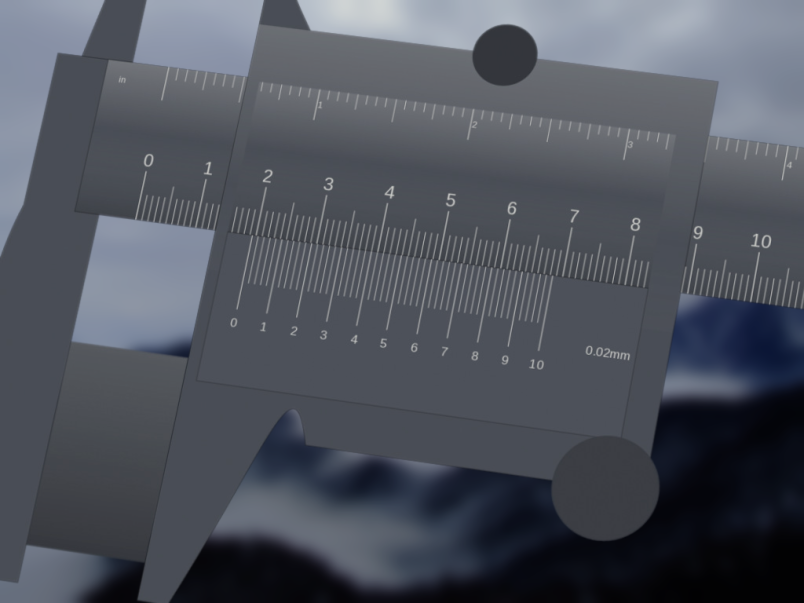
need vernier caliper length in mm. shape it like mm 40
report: mm 19.4
